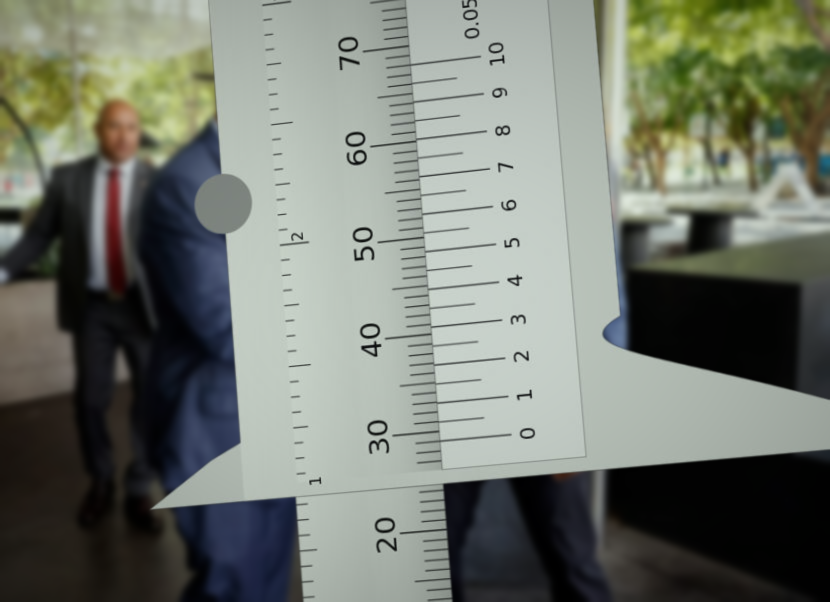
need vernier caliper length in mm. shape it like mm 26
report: mm 29.0
